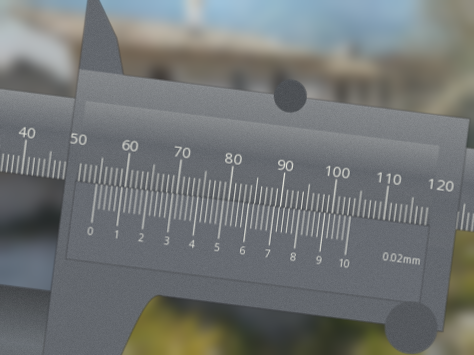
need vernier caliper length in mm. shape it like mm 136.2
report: mm 54.5
